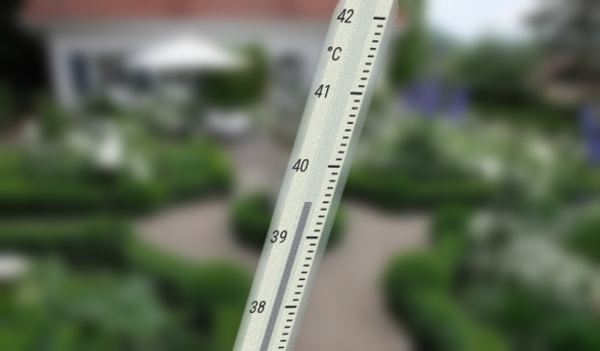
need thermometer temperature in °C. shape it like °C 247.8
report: °C 39.5
